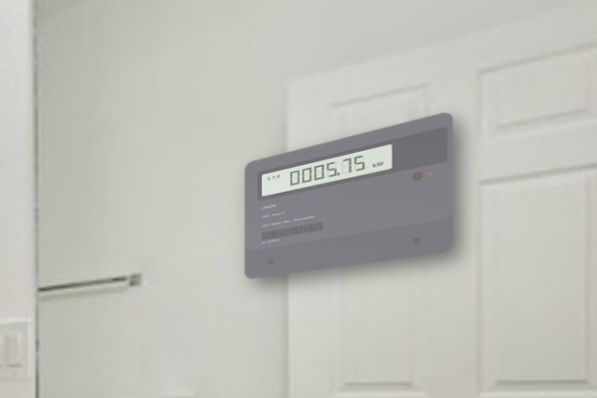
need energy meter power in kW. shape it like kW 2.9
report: kW 5.75
